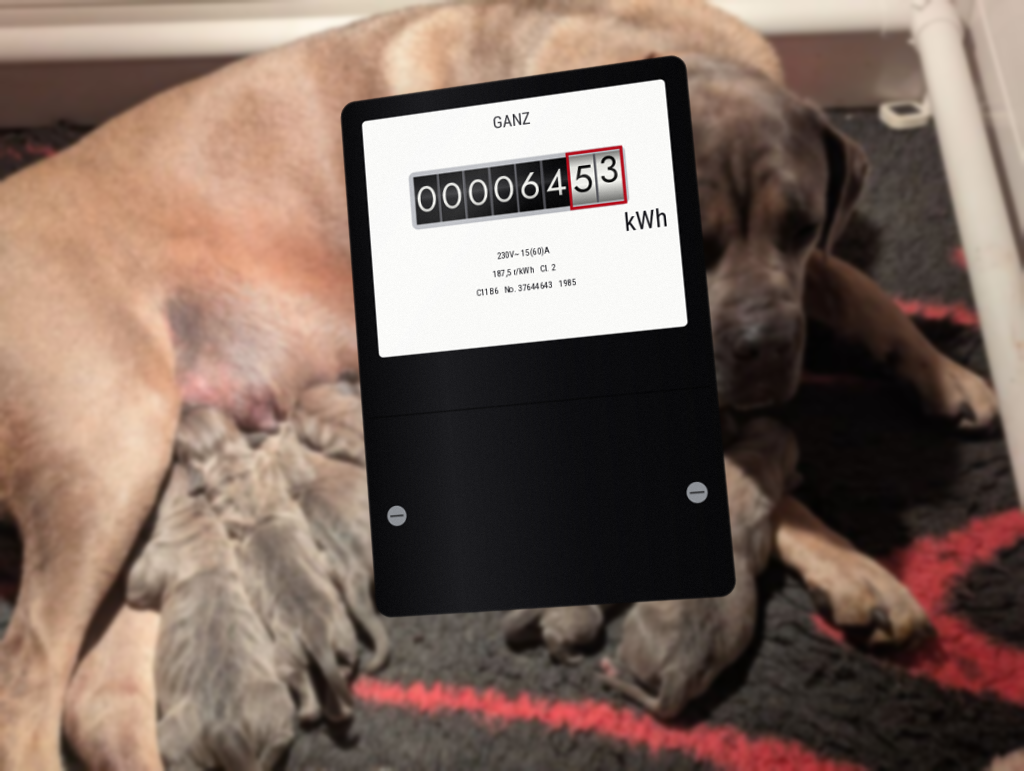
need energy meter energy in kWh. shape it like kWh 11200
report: kWh 64.53
